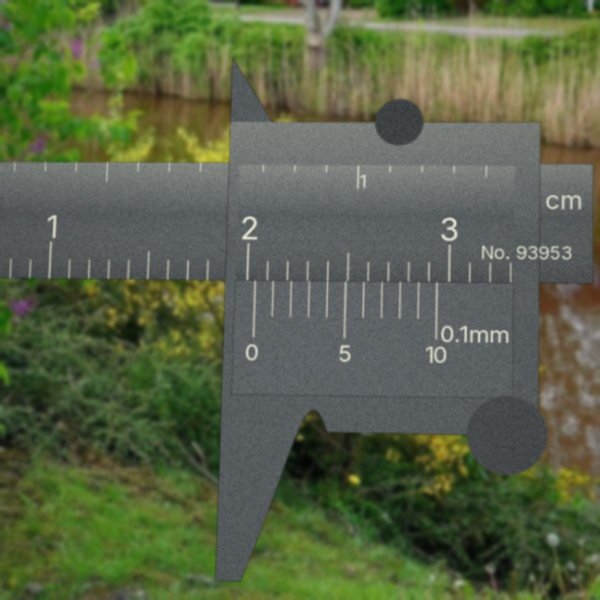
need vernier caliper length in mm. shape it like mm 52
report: mm 20.4
